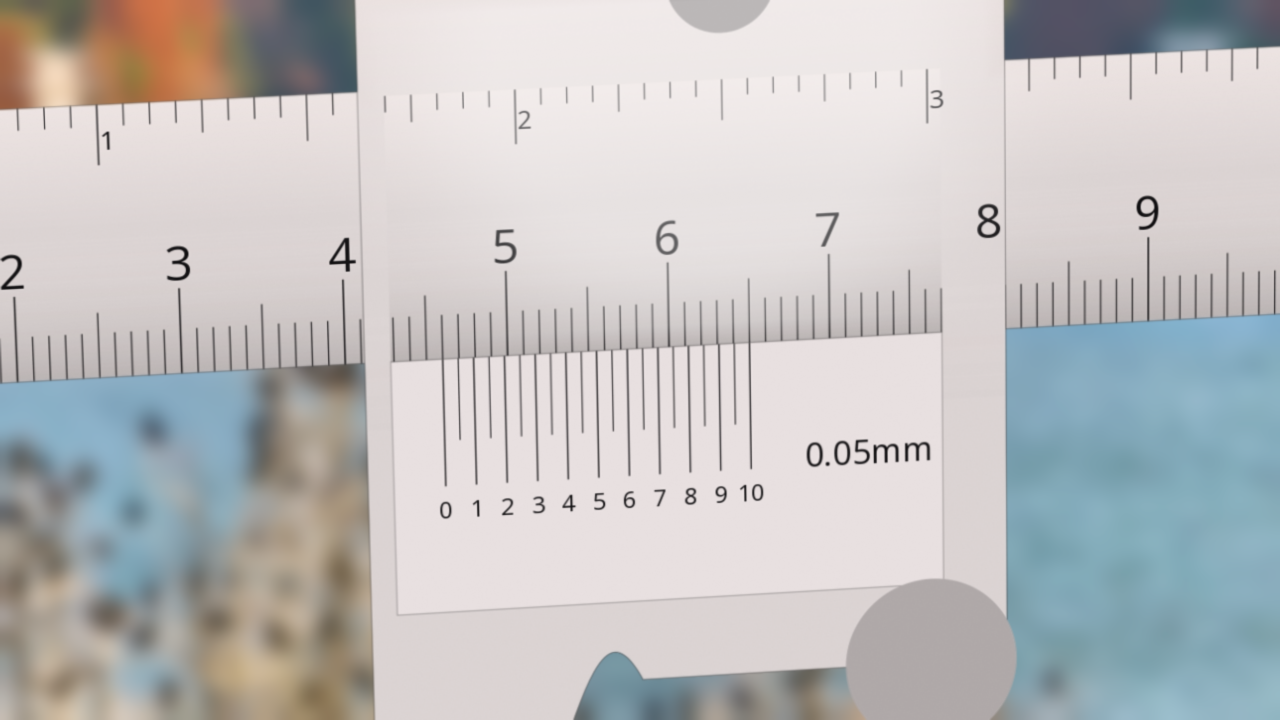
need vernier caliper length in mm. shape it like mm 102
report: mm 46.0
